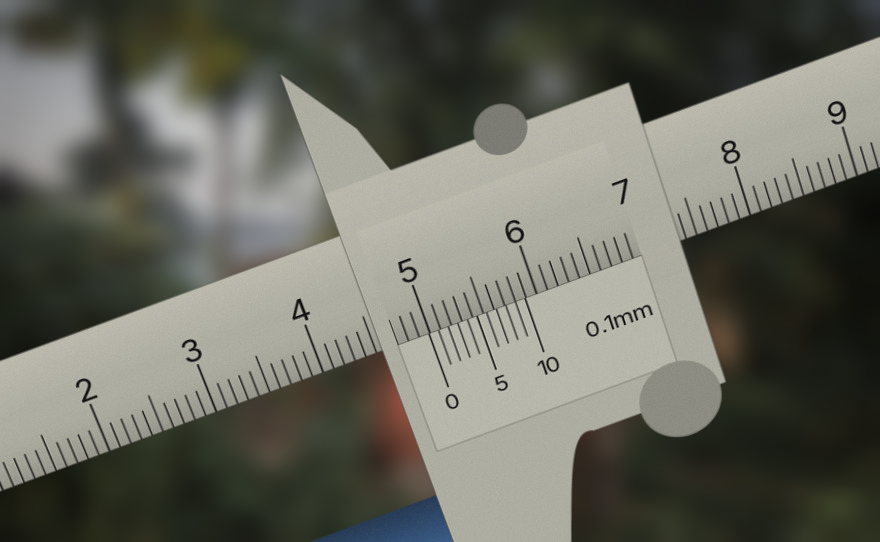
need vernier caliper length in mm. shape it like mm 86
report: mm 49.9
